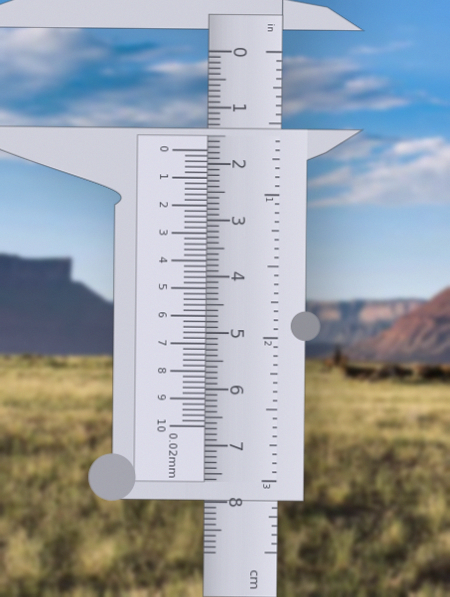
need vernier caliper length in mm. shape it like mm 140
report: mm 17.6
